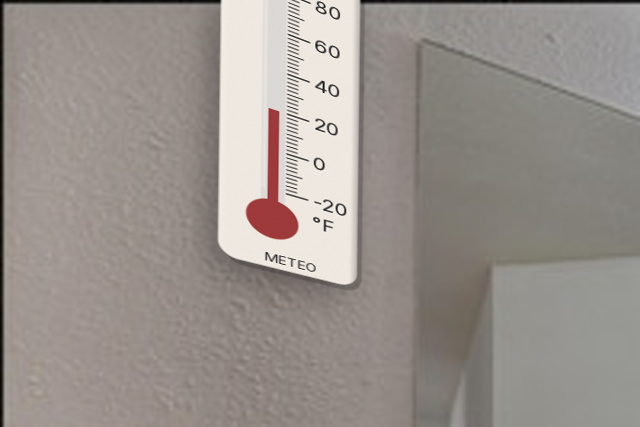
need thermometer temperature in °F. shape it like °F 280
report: °F 20
